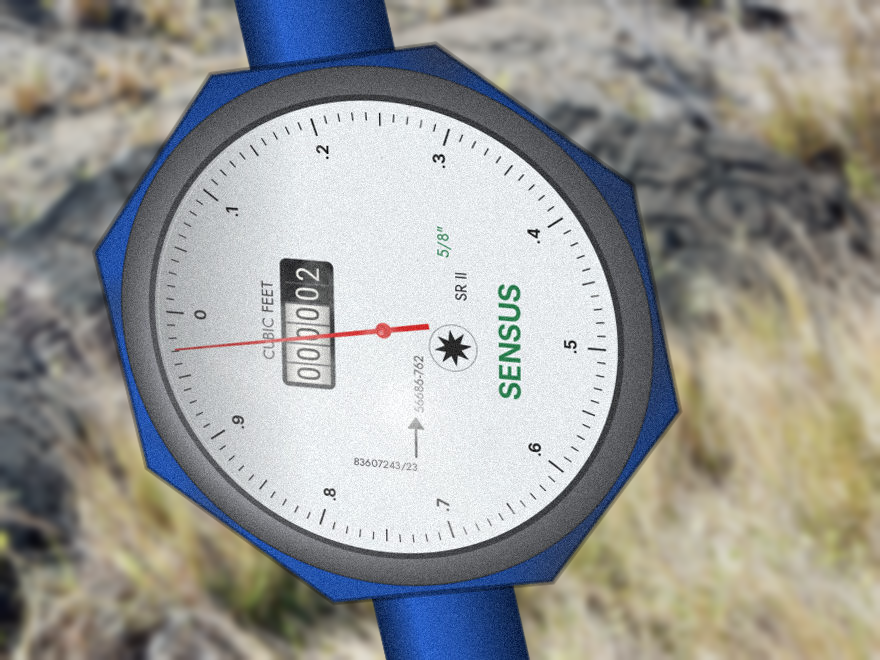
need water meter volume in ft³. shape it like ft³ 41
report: ft³ 1.97
